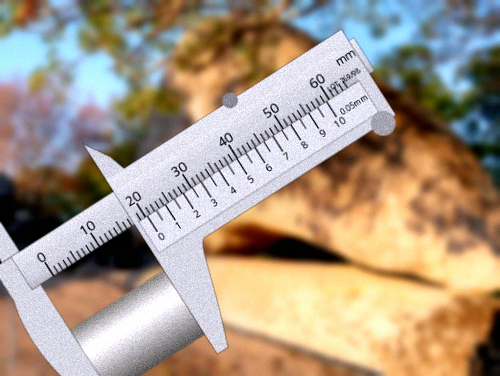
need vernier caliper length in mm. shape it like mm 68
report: mm 20.4
